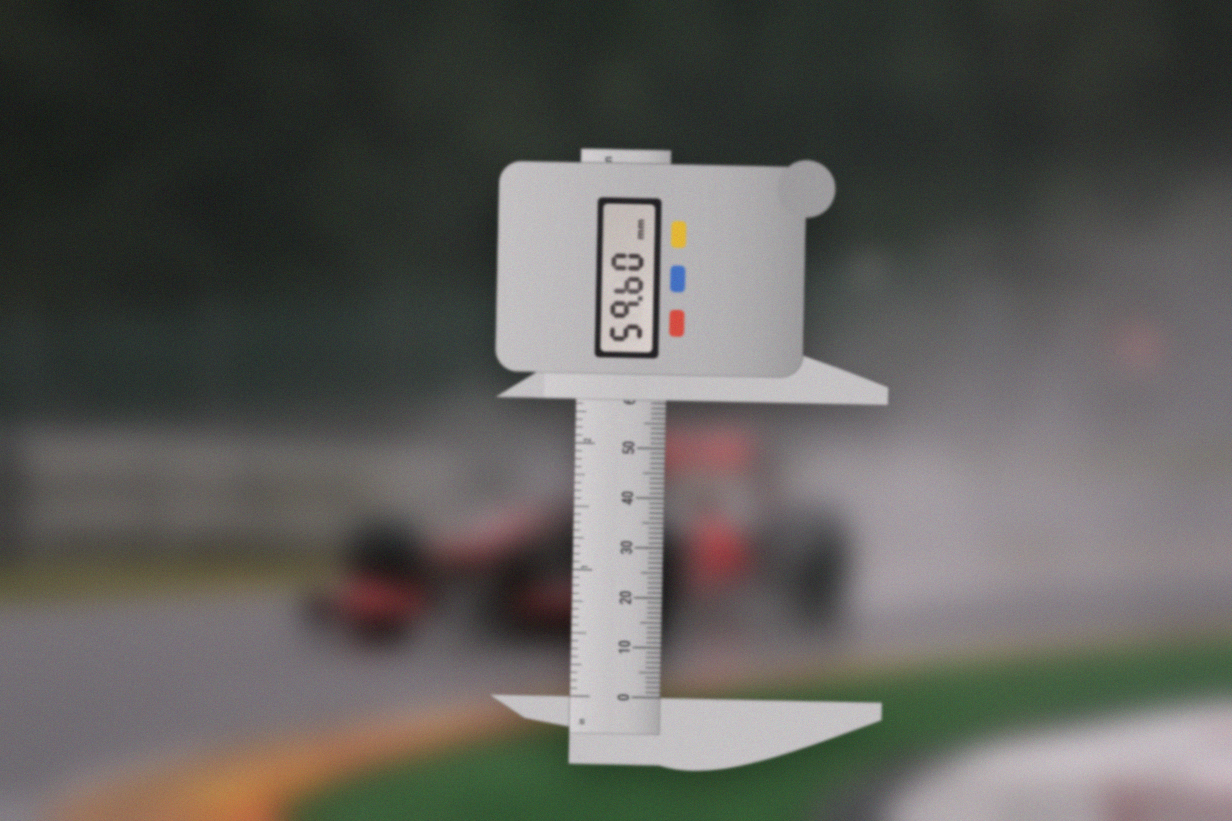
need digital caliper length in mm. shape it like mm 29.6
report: mm 59.60
